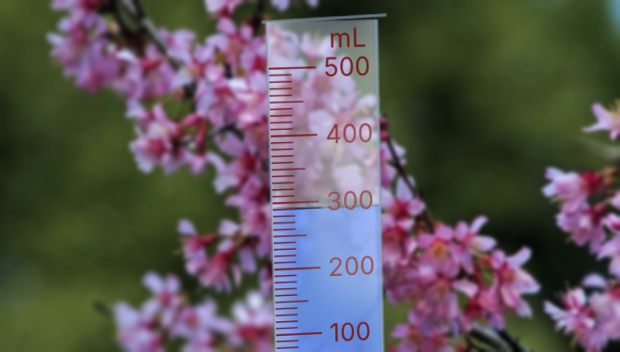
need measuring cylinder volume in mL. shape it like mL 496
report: mL 290
